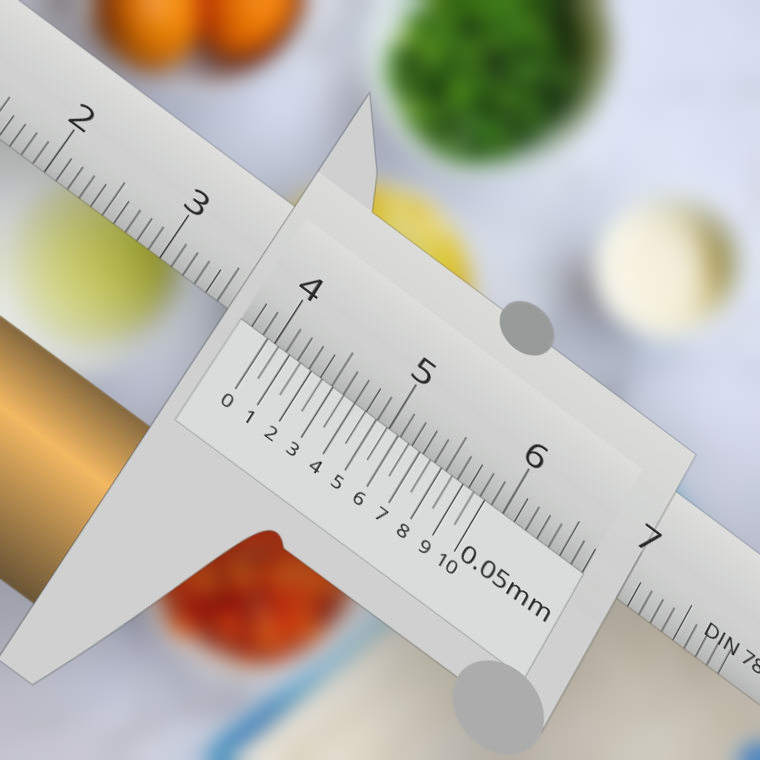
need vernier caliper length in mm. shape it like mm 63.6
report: mm 39.4
